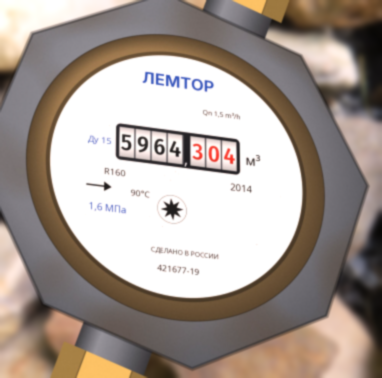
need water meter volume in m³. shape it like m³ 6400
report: m³ 5964.304
